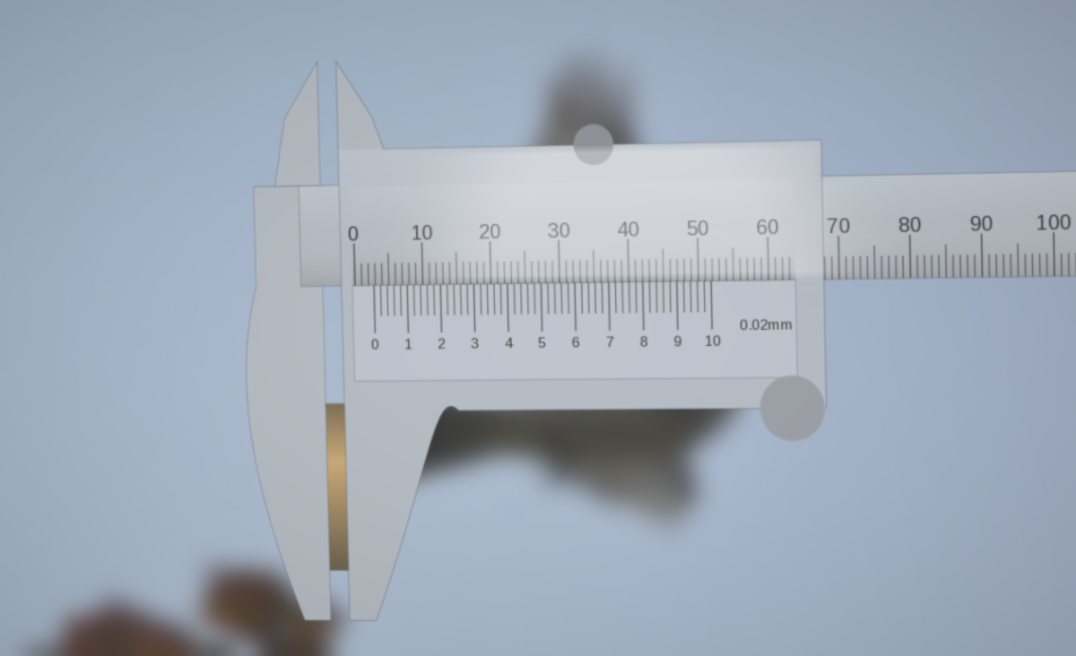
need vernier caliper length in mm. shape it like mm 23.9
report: mm 2.8
